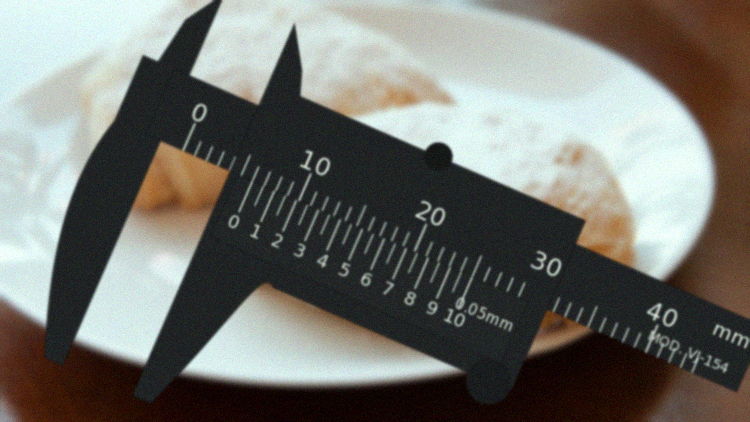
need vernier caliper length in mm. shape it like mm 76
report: mm 6.0
